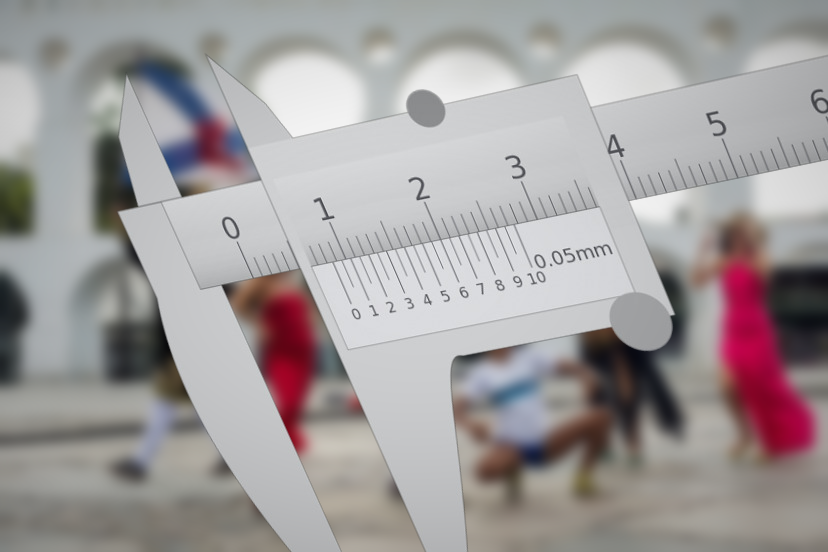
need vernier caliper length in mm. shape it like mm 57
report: mm 8.6
